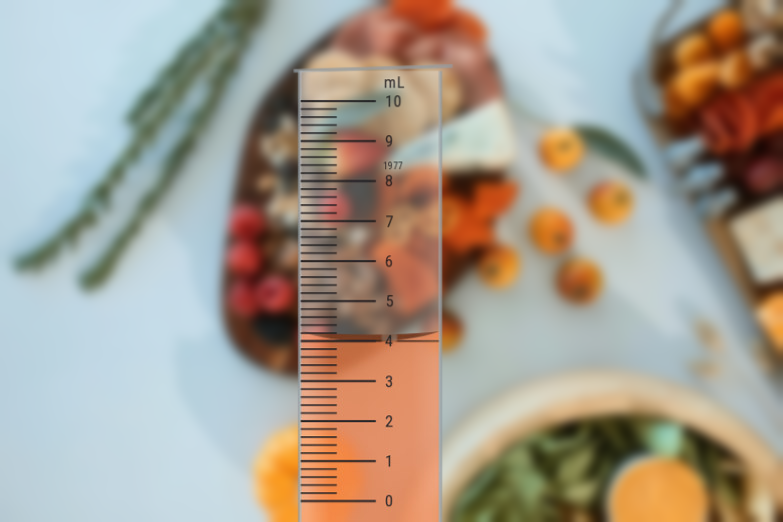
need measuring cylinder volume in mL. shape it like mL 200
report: mL 4
